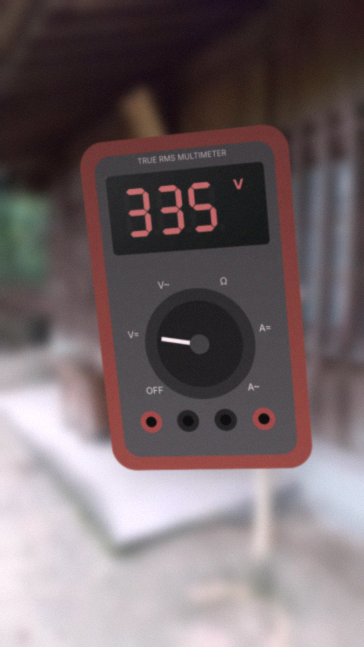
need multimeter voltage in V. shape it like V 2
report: V 335
